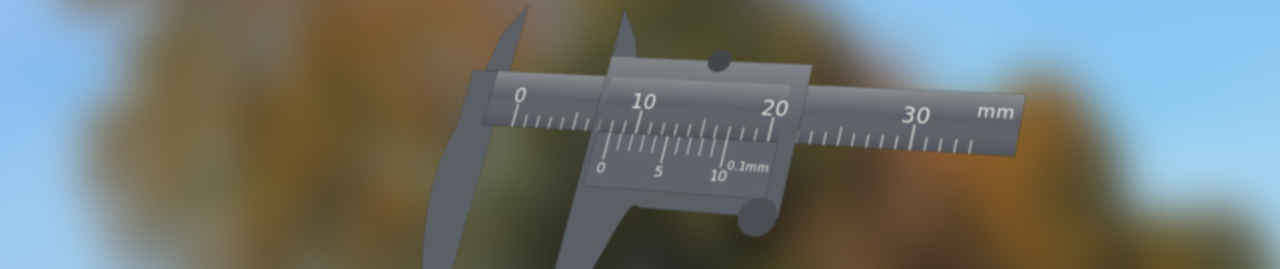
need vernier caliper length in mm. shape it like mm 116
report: mm 8.0
